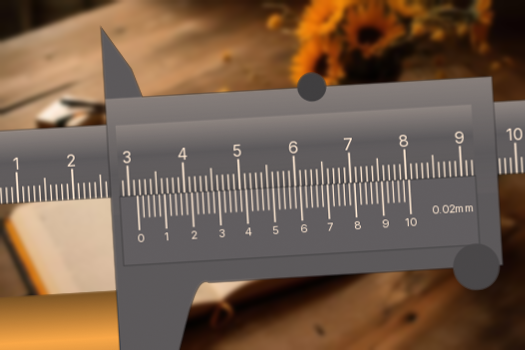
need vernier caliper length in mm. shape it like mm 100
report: mm 31.5
